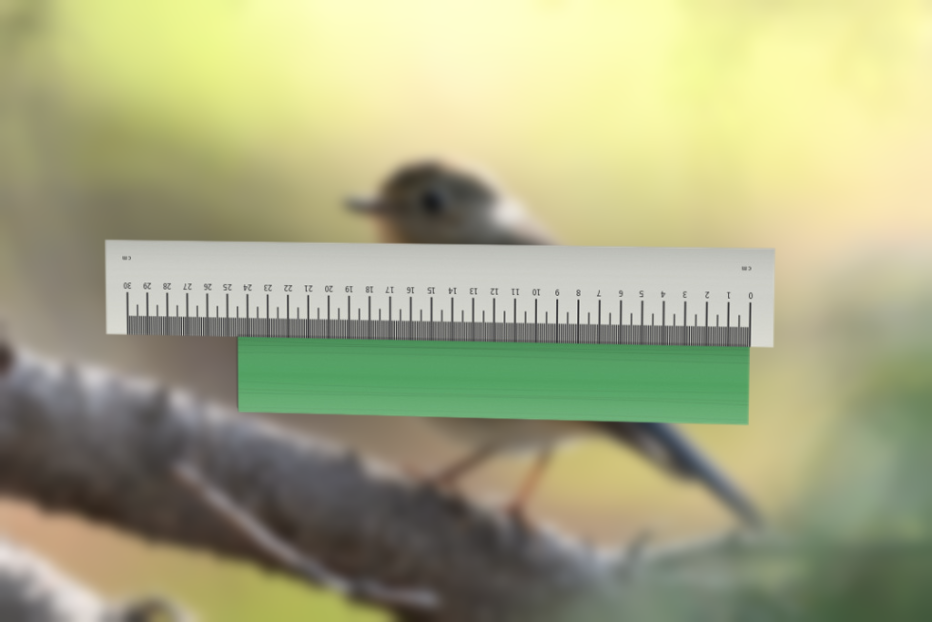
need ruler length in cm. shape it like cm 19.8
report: cm 24.5
